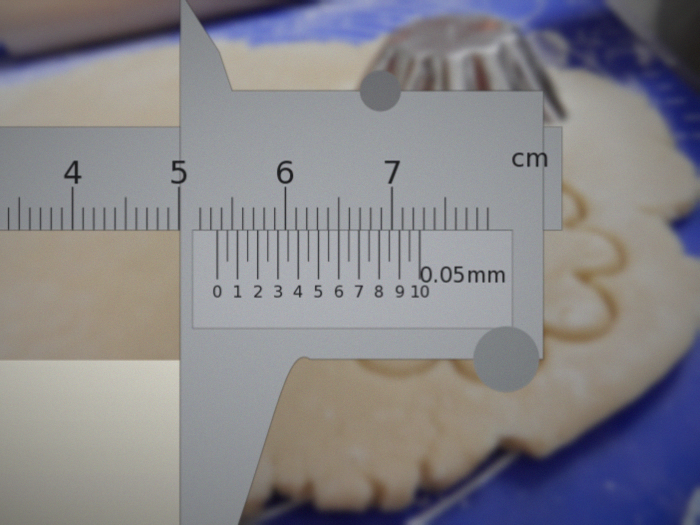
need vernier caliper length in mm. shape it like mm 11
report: mm 53.6
